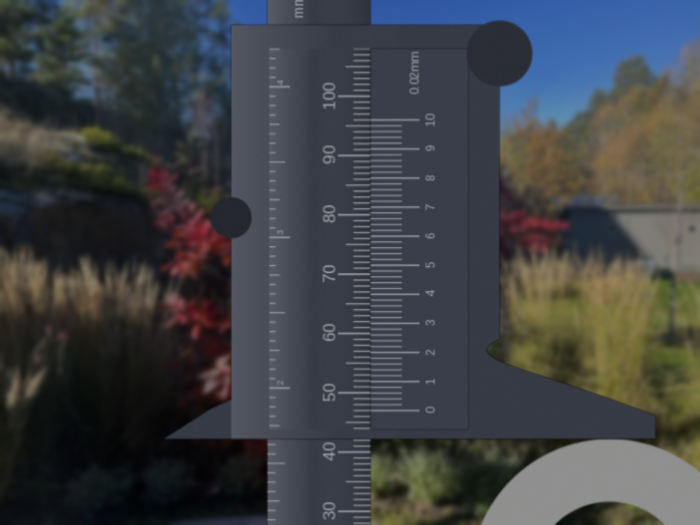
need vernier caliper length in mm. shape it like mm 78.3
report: mm 47.0
